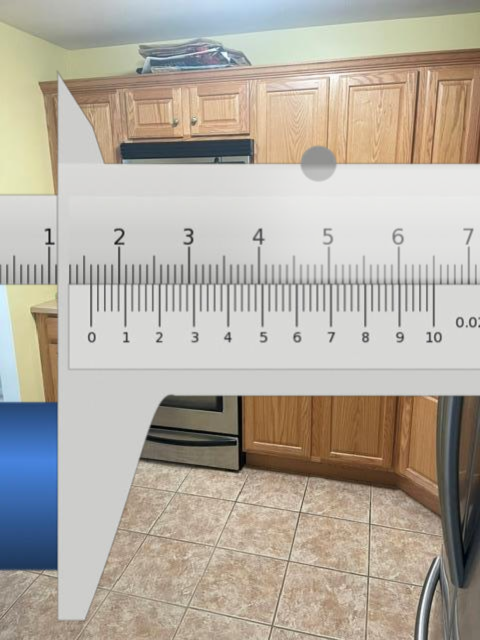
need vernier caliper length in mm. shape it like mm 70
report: mm 16.0
